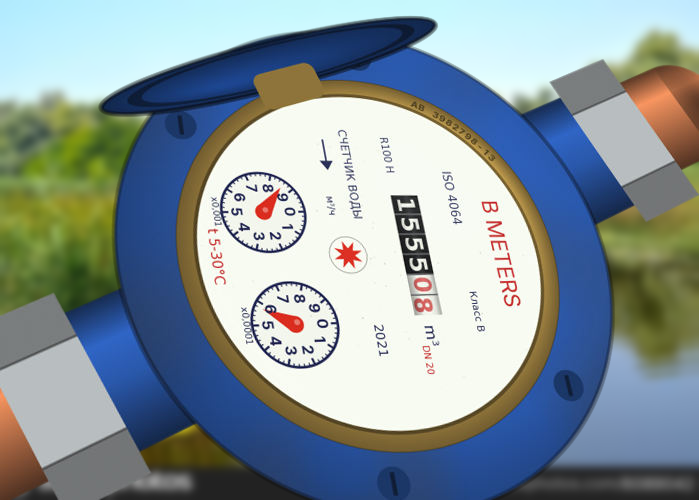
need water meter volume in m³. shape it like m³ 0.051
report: m³ 1555.0785
